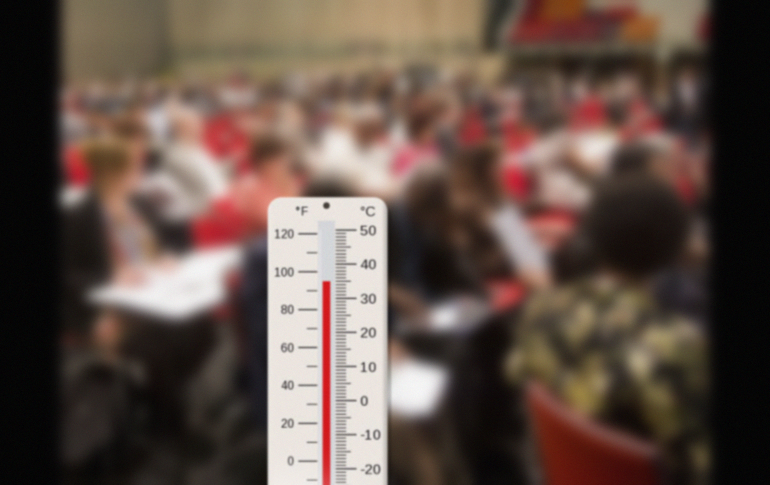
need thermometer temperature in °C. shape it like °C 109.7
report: °C 35
